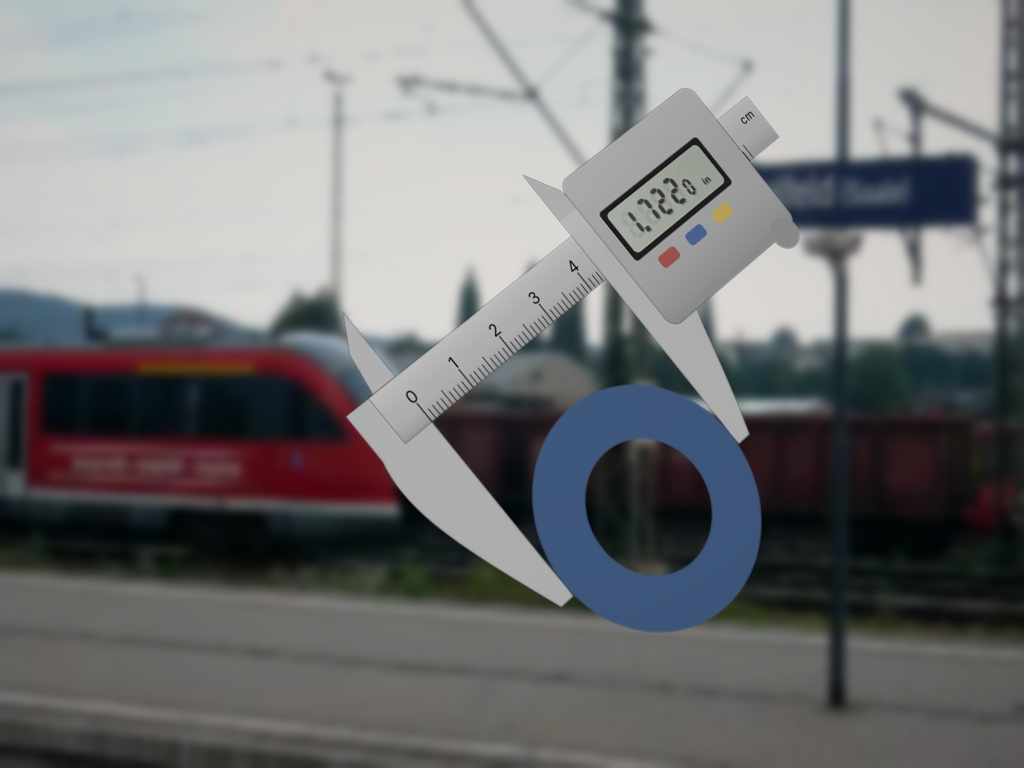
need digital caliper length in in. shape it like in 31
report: in 1.7220
